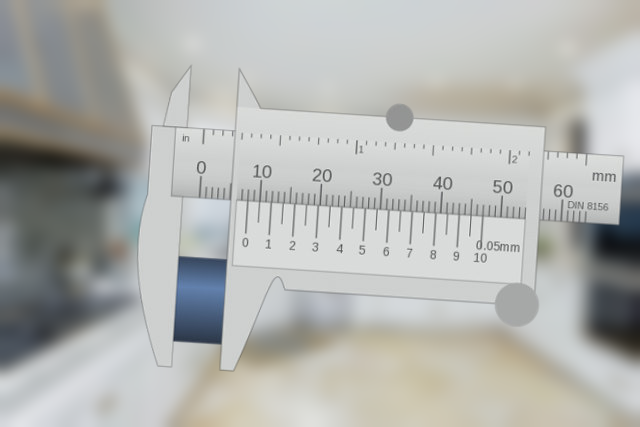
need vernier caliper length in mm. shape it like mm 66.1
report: mm 8.0
